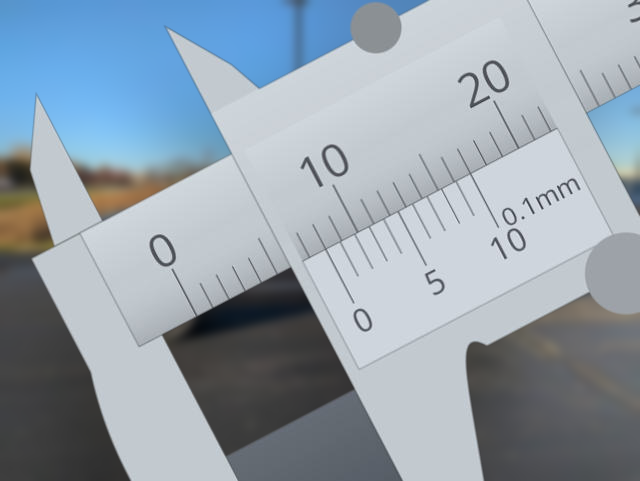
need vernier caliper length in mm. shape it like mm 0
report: mm 8.0
